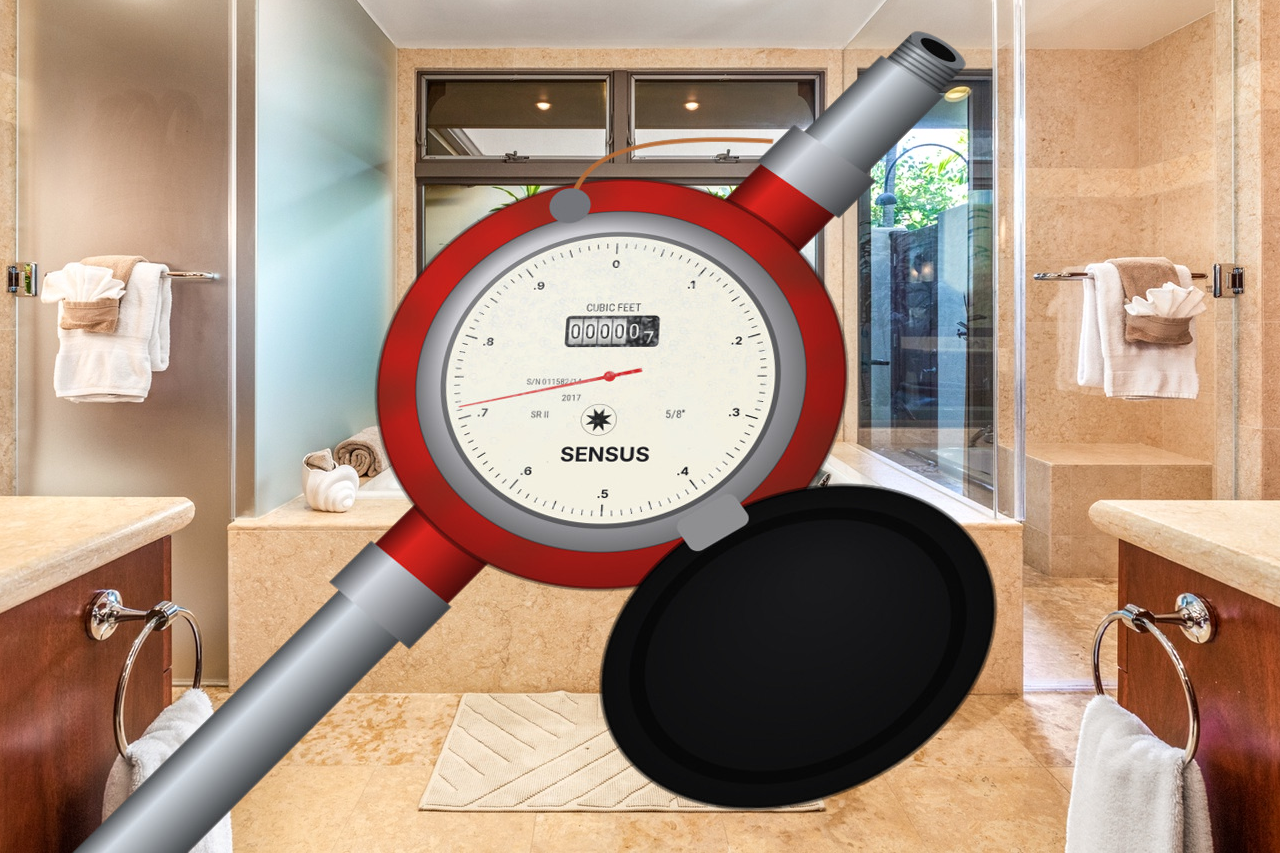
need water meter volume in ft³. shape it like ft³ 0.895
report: ft³ 6.71
